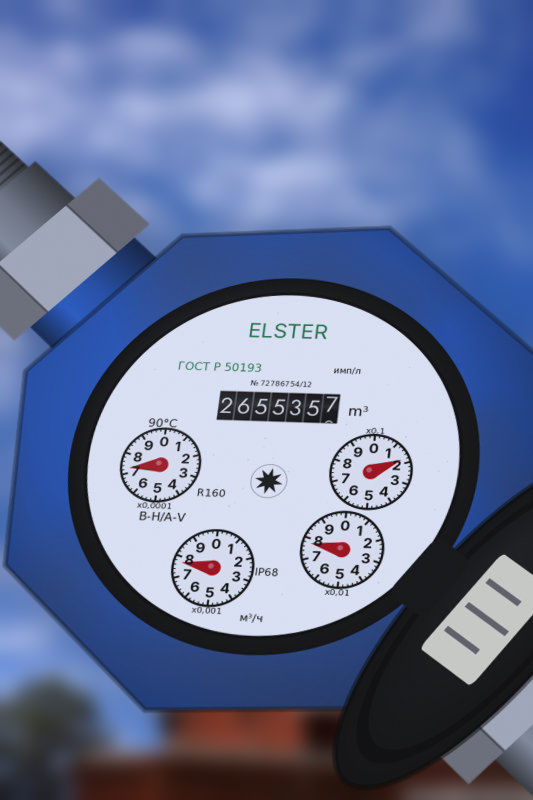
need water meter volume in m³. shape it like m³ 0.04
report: m³ 2655357.1777
